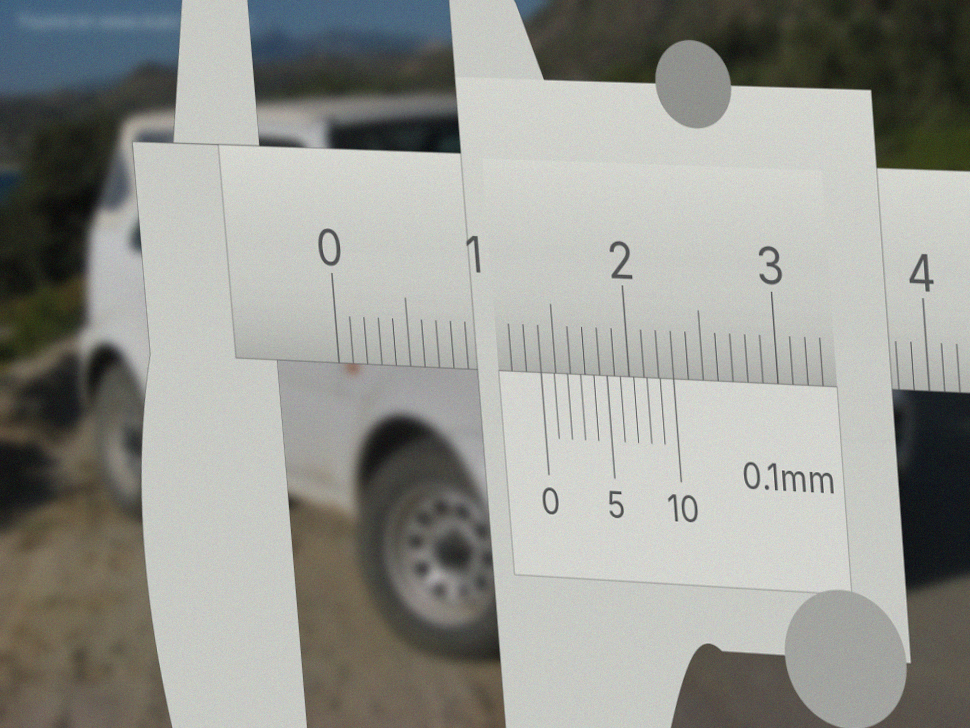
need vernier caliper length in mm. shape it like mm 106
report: mm 14.0
